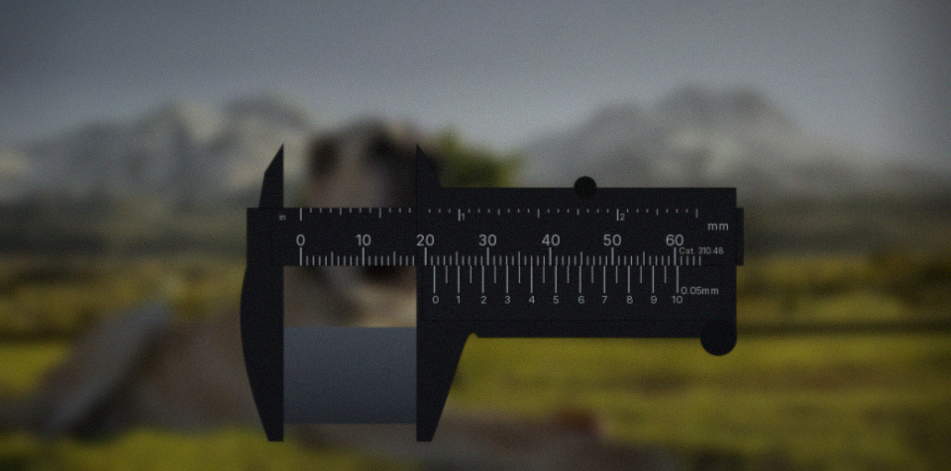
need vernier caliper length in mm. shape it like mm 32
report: mm 21.4
